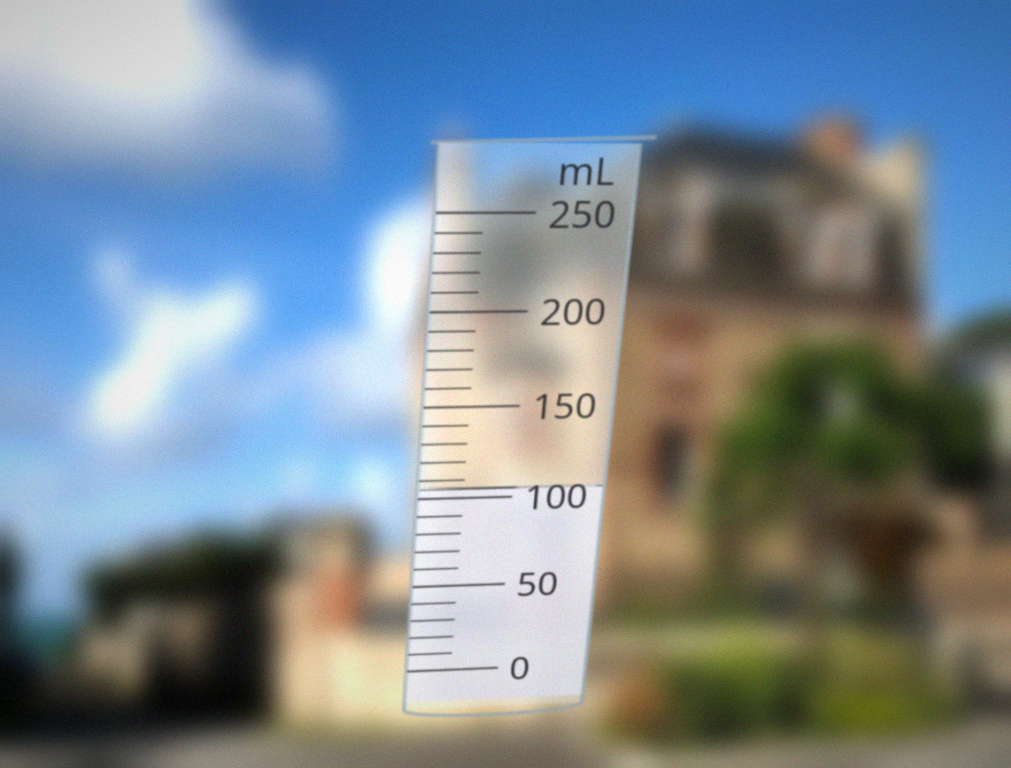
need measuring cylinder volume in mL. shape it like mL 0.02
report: mL 105
